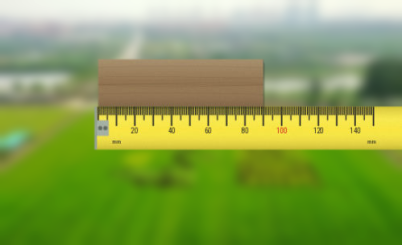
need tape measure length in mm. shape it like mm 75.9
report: mm 90
